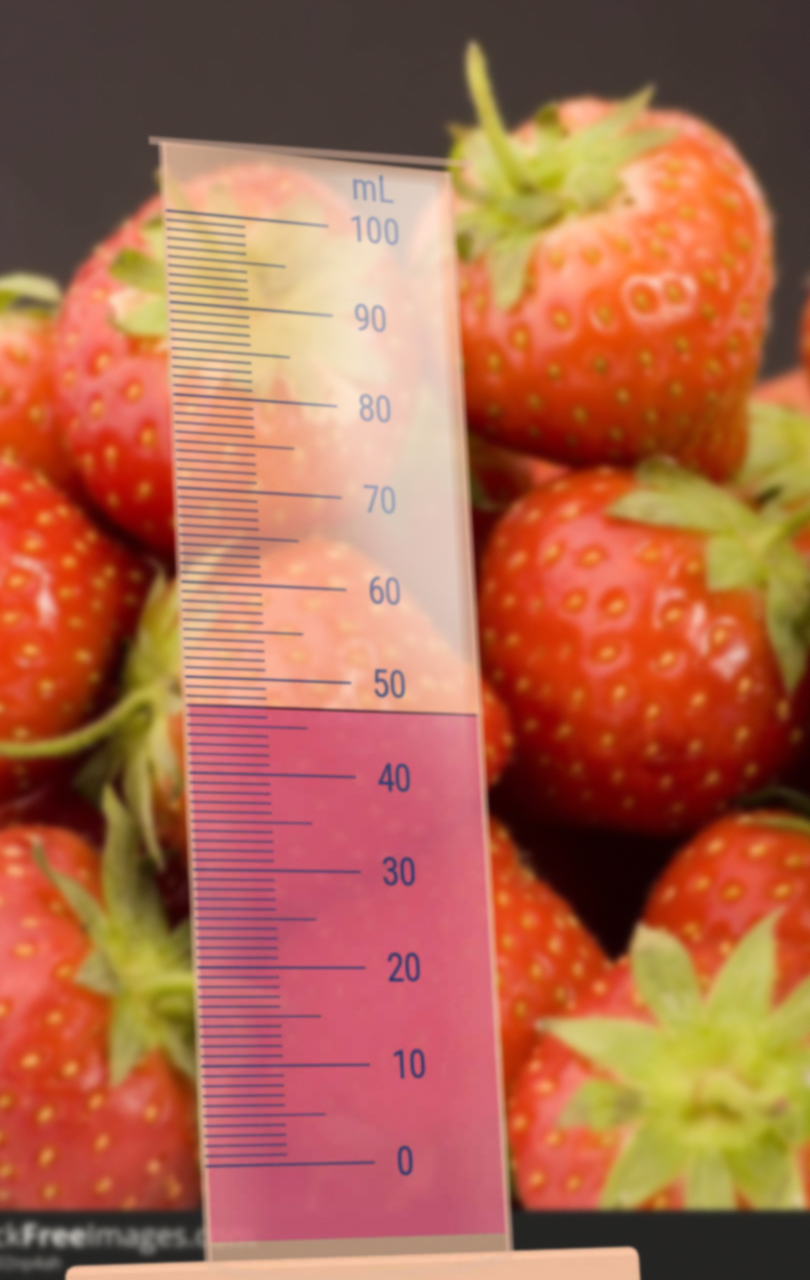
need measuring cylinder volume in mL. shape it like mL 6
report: mL 47
